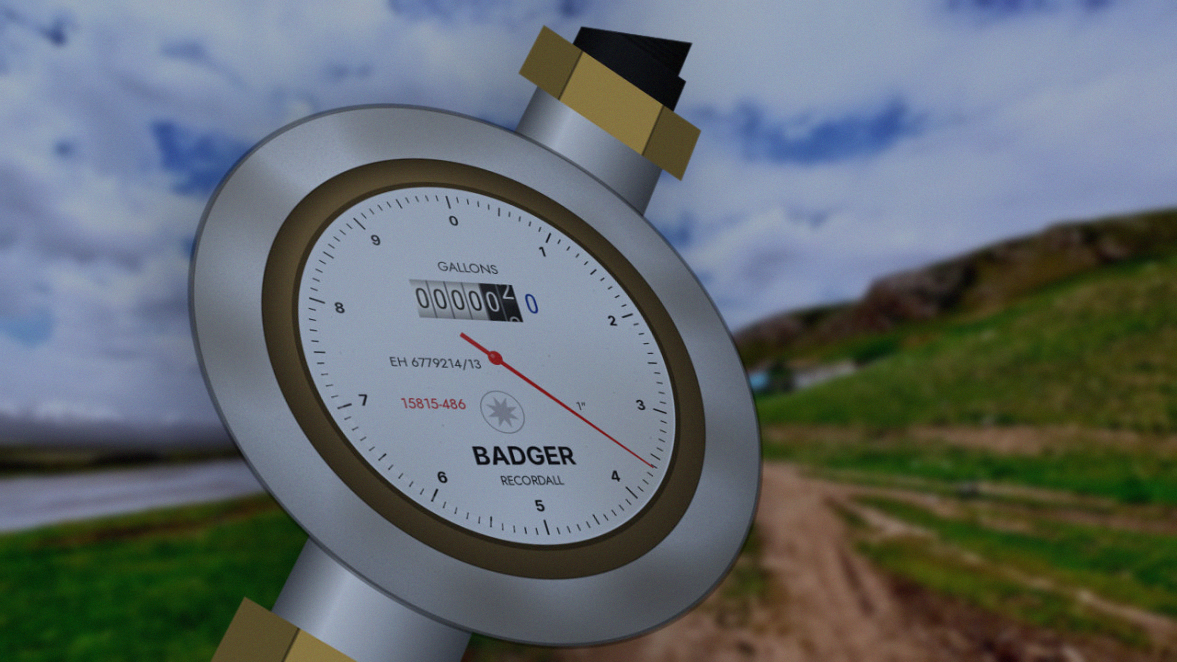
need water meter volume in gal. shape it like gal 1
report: gal 23.6
